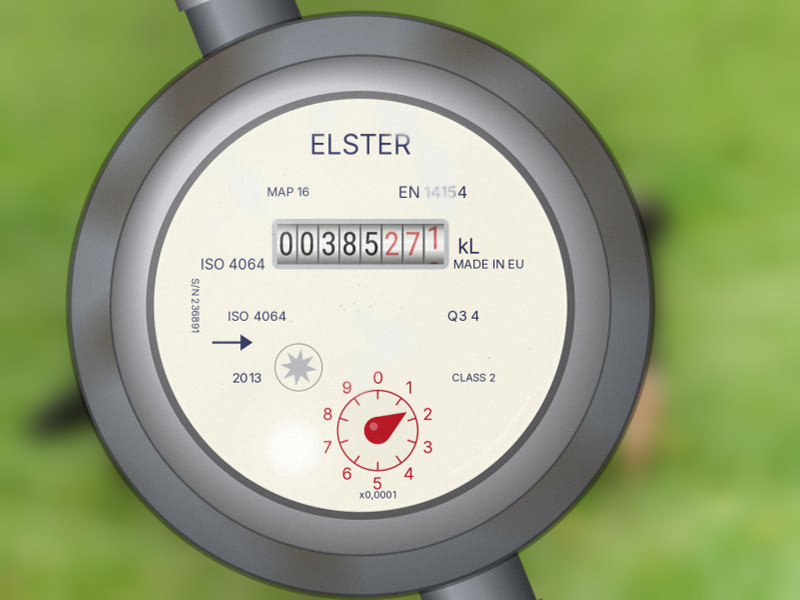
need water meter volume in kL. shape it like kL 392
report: kL 385.2711
